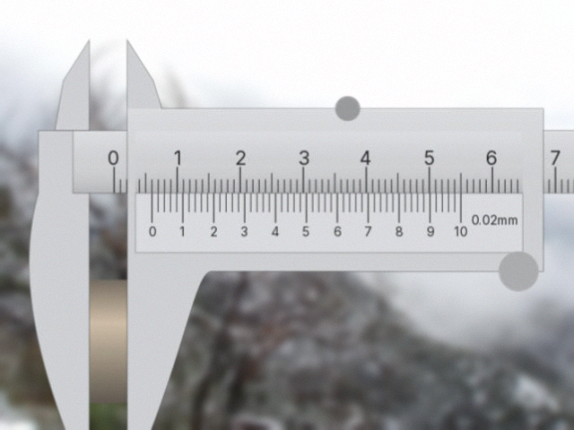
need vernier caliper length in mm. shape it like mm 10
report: mm 6.0
